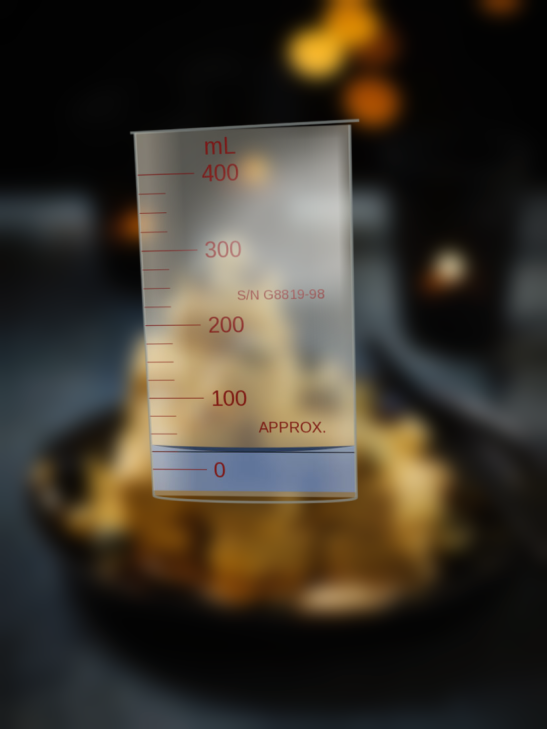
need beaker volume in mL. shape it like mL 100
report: mL 25
